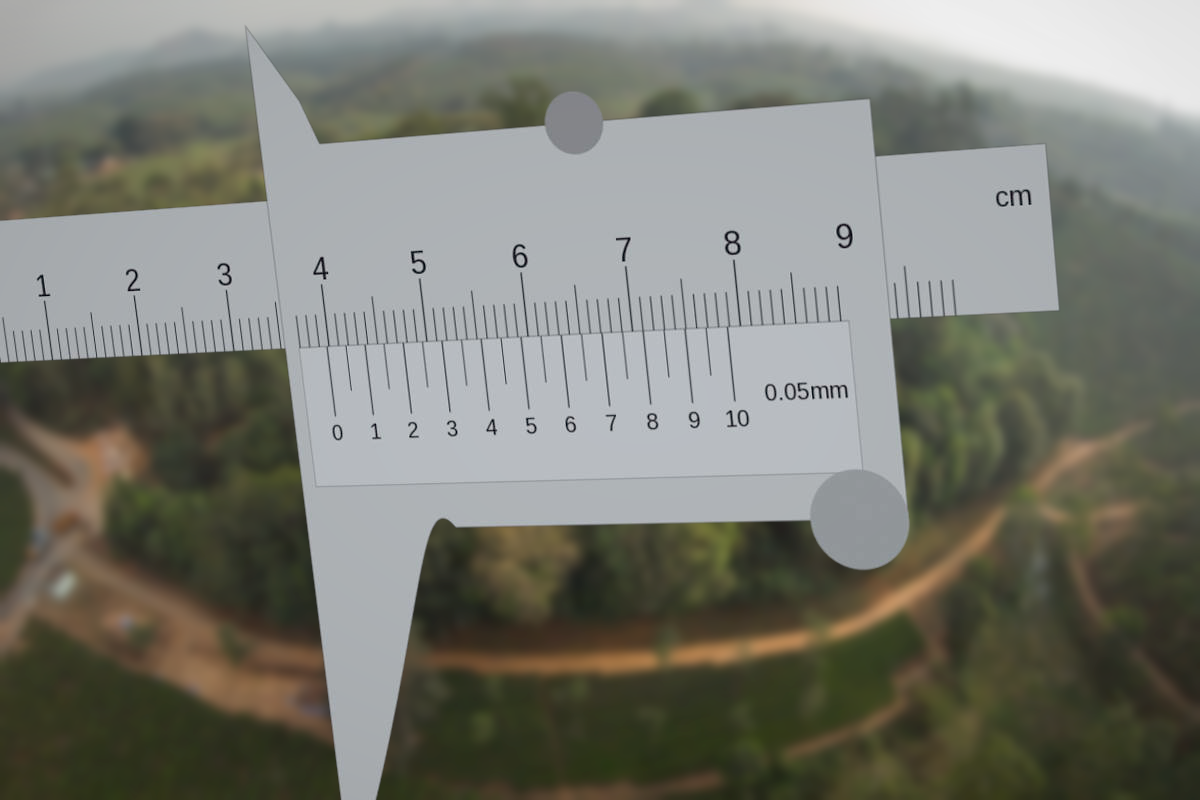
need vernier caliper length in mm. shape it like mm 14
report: mm 39.8
